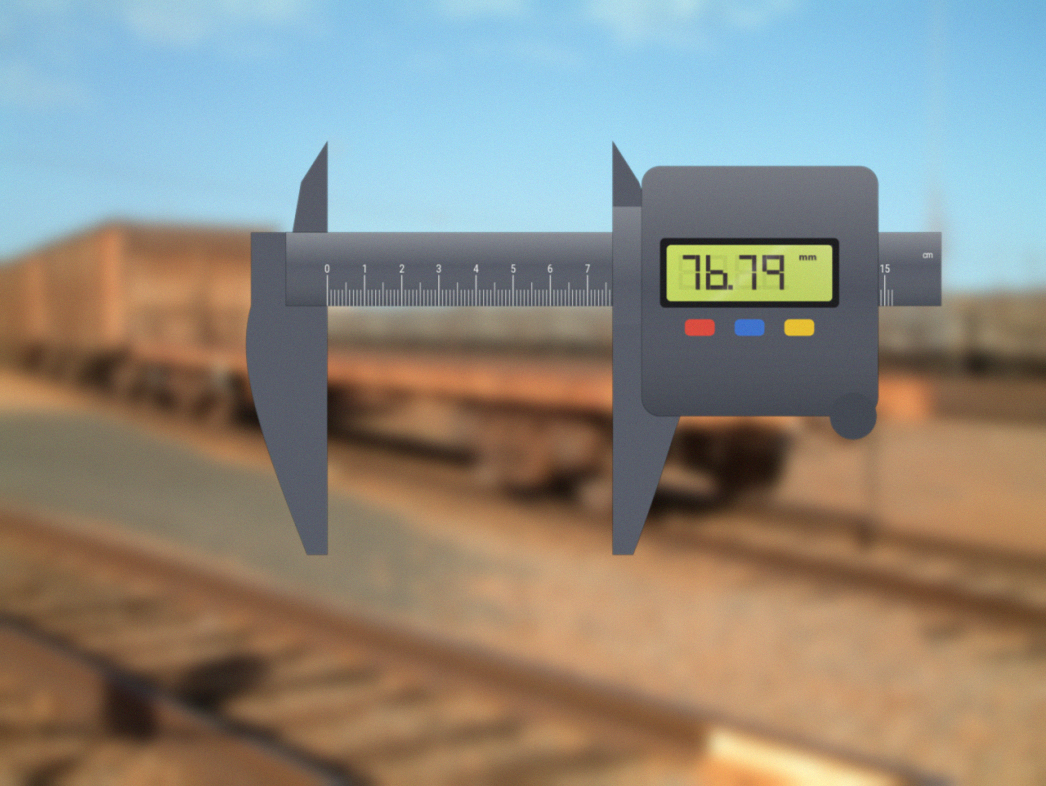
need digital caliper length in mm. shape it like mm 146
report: mm 76.79
